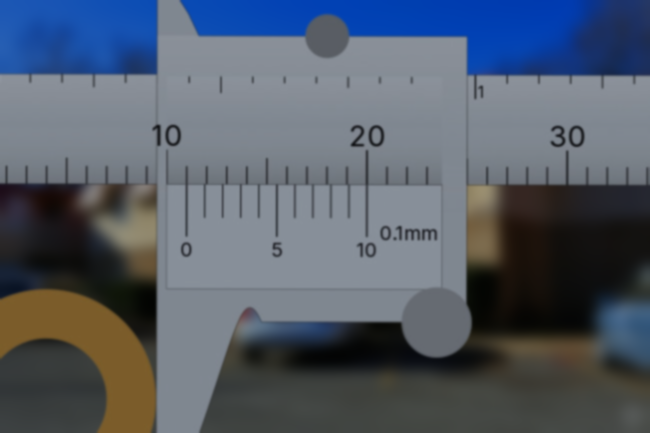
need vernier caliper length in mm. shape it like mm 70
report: mm 11.0
